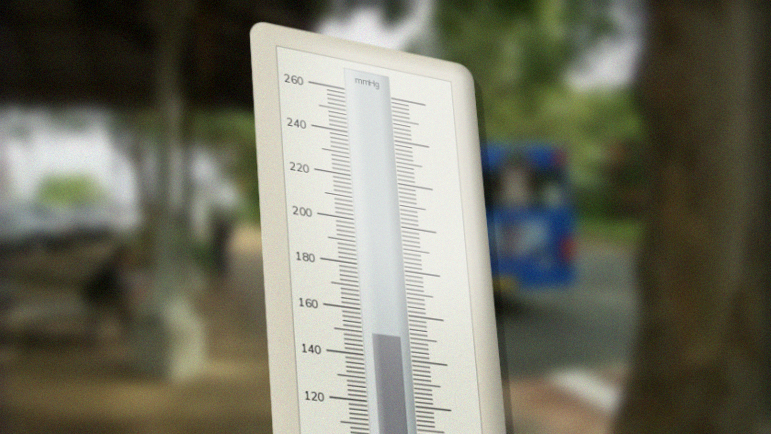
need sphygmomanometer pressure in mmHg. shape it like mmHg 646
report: mmHg 150
